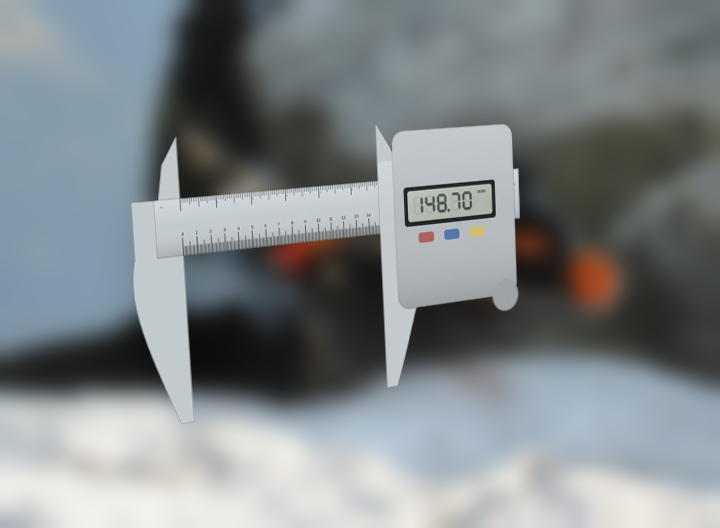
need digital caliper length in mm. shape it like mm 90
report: mm 148.70
